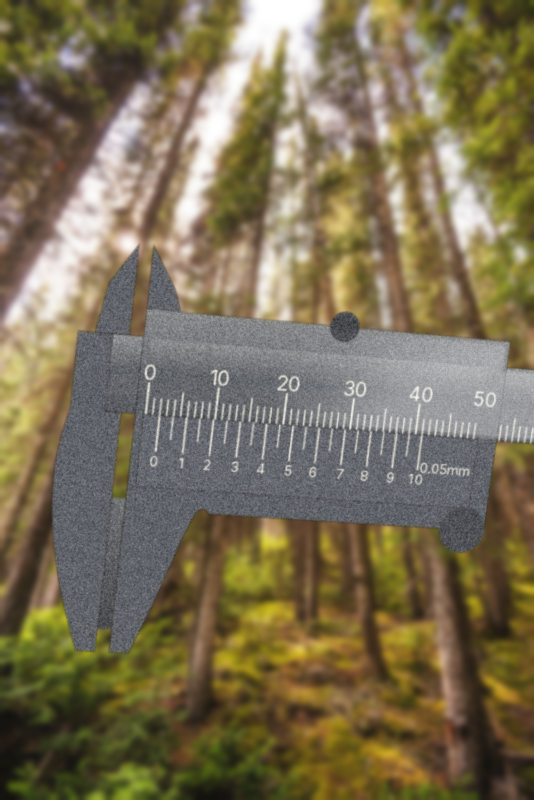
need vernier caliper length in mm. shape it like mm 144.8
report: mm 2.0
